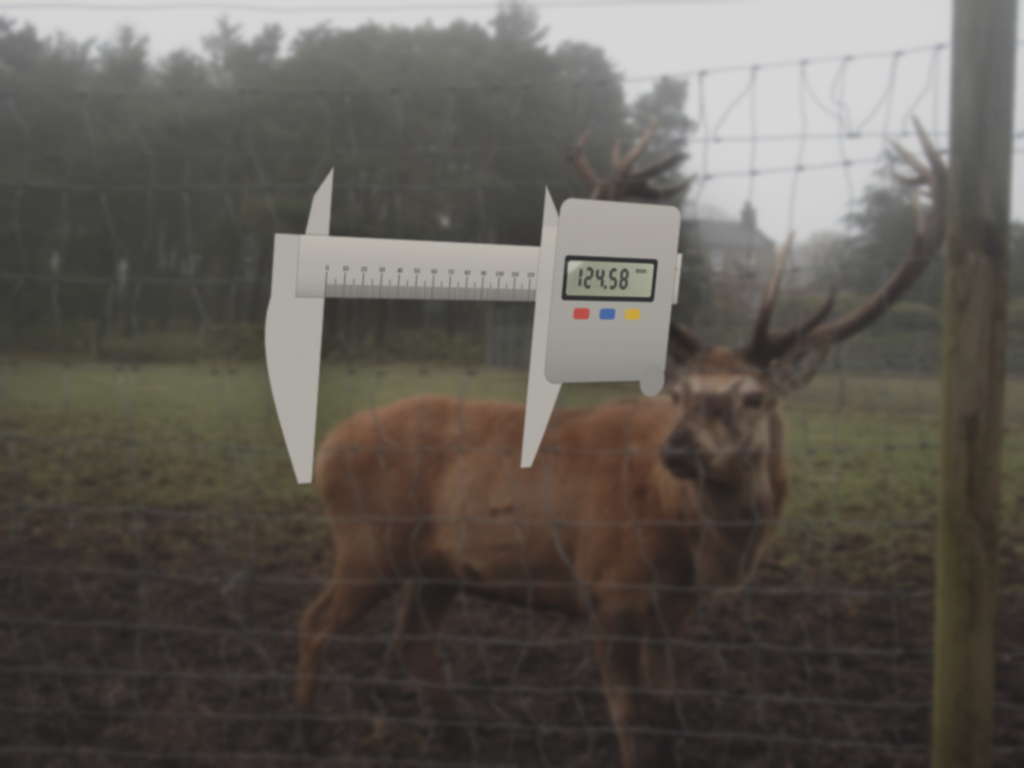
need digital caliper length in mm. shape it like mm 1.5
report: mm 124.58
